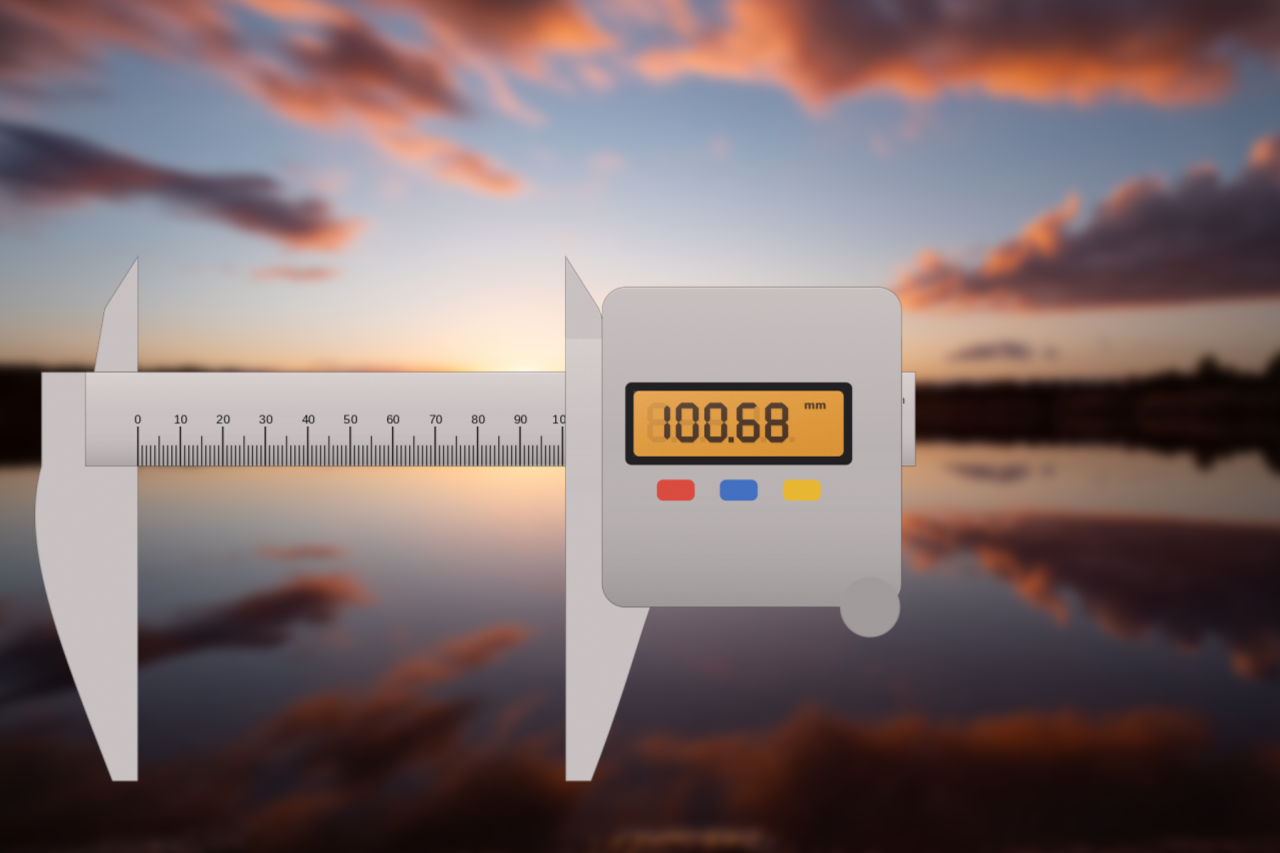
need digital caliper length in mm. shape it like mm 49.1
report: mm 100.68
